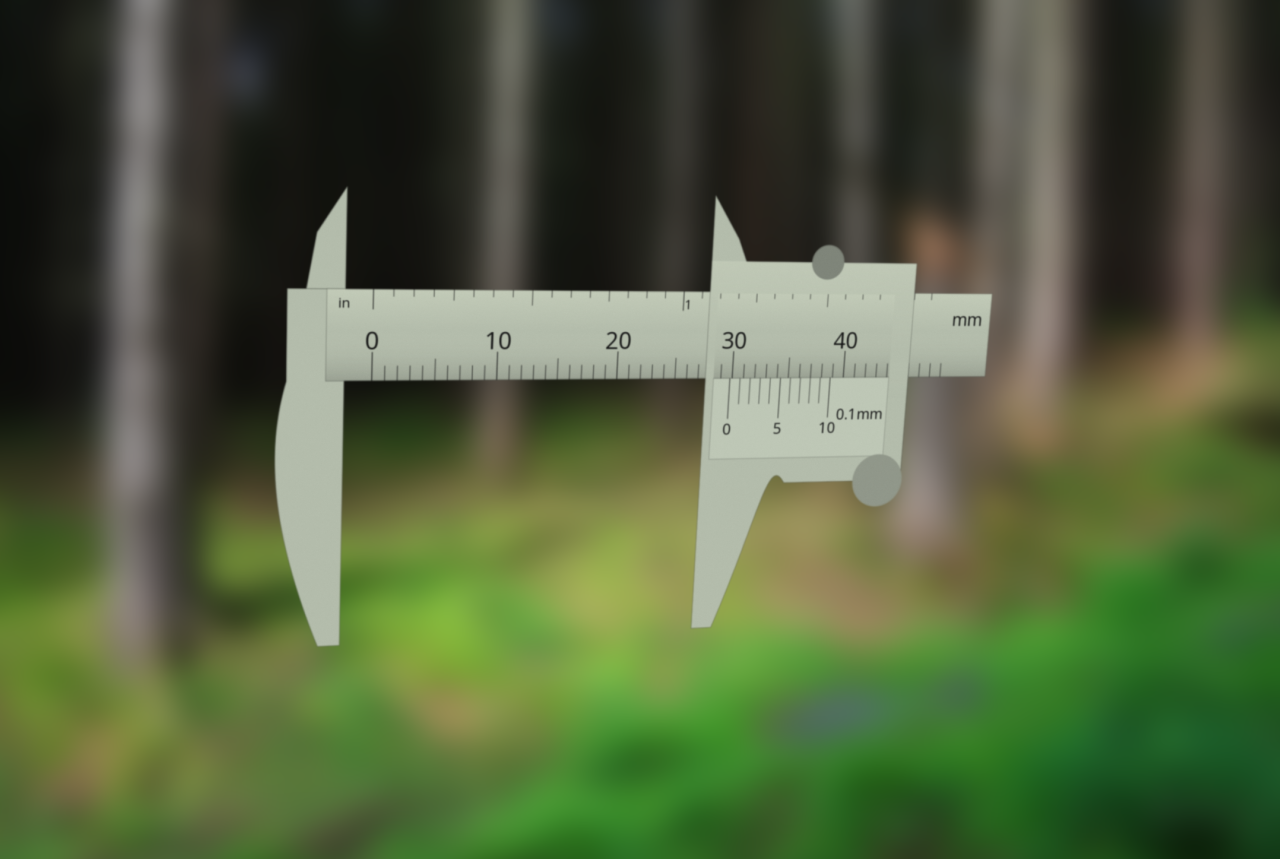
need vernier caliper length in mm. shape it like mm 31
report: mm 29.8
